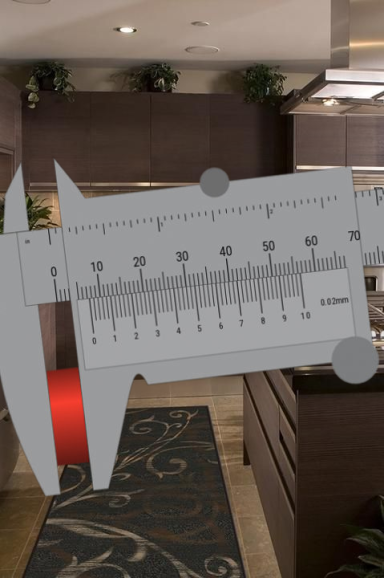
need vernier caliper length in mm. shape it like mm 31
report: mm 7.5
